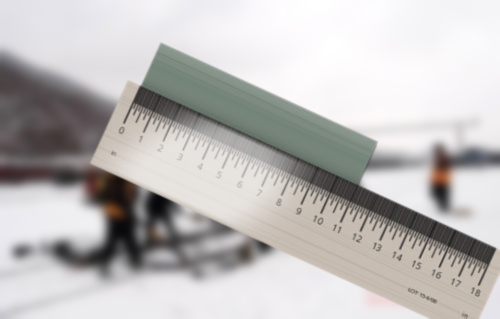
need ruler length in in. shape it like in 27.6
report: in 11
